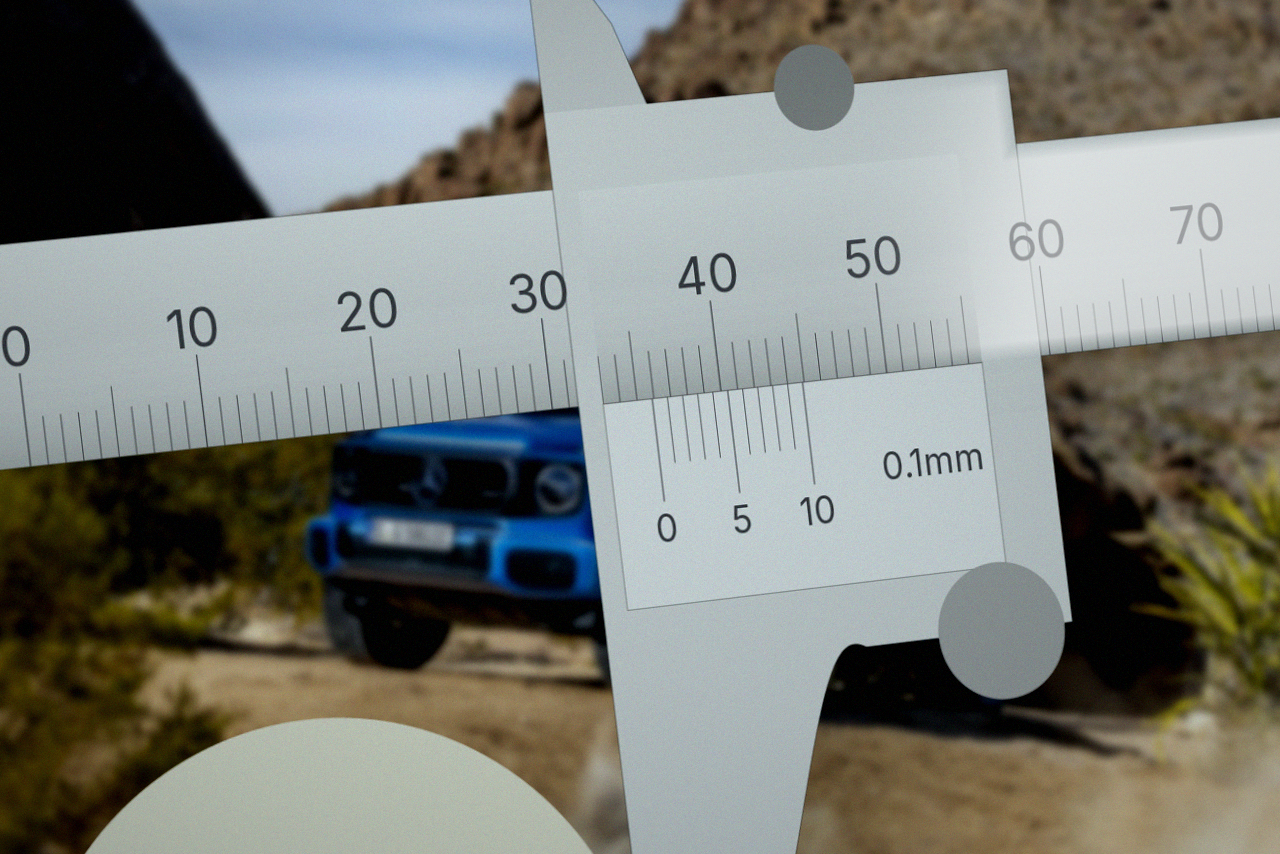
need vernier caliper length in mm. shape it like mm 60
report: mm 35.9
